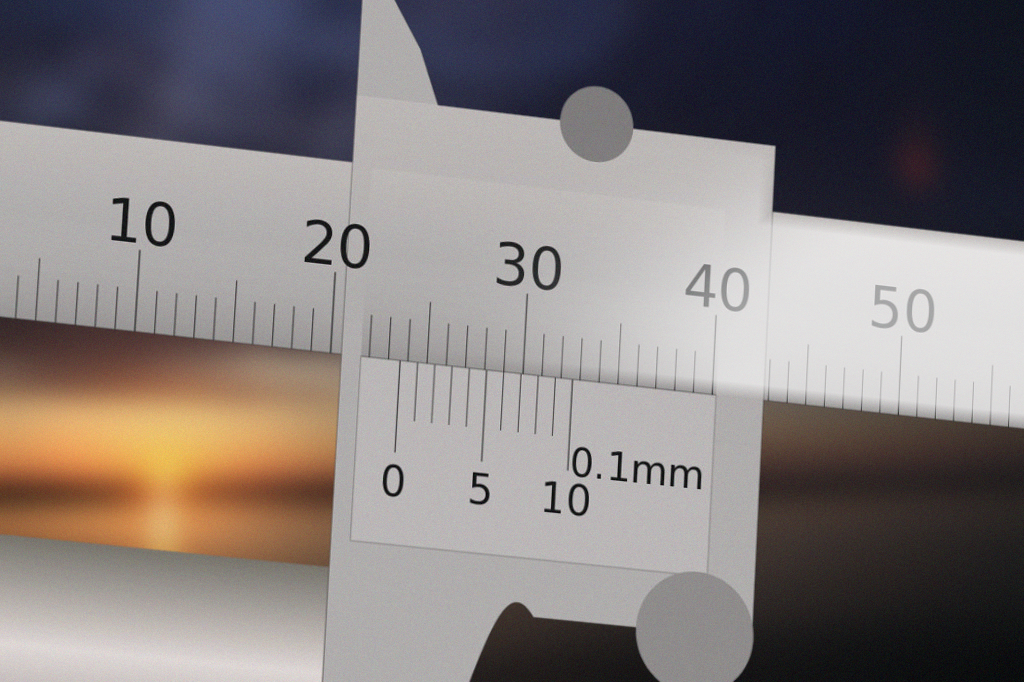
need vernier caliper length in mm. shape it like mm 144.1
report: mm 23.6
